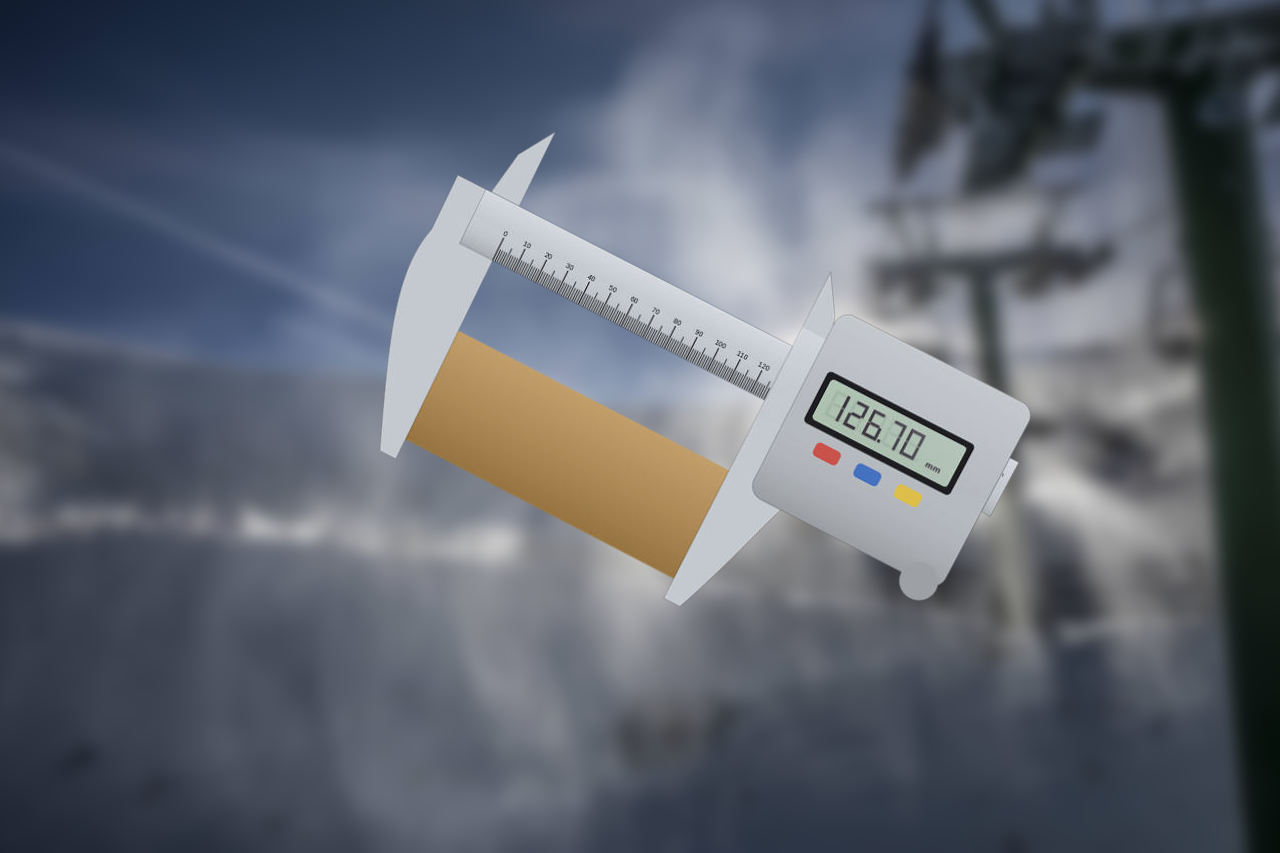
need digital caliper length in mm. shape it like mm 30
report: mm 126.70
